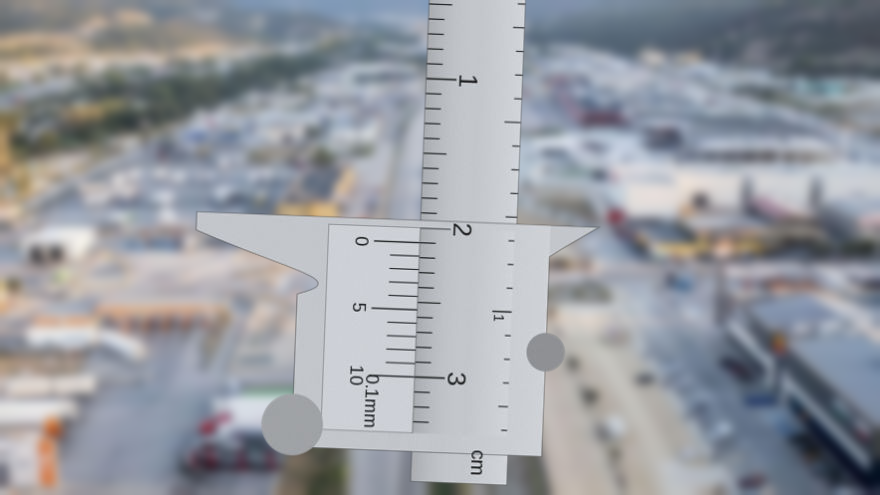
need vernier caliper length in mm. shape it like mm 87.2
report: mm 21.0
